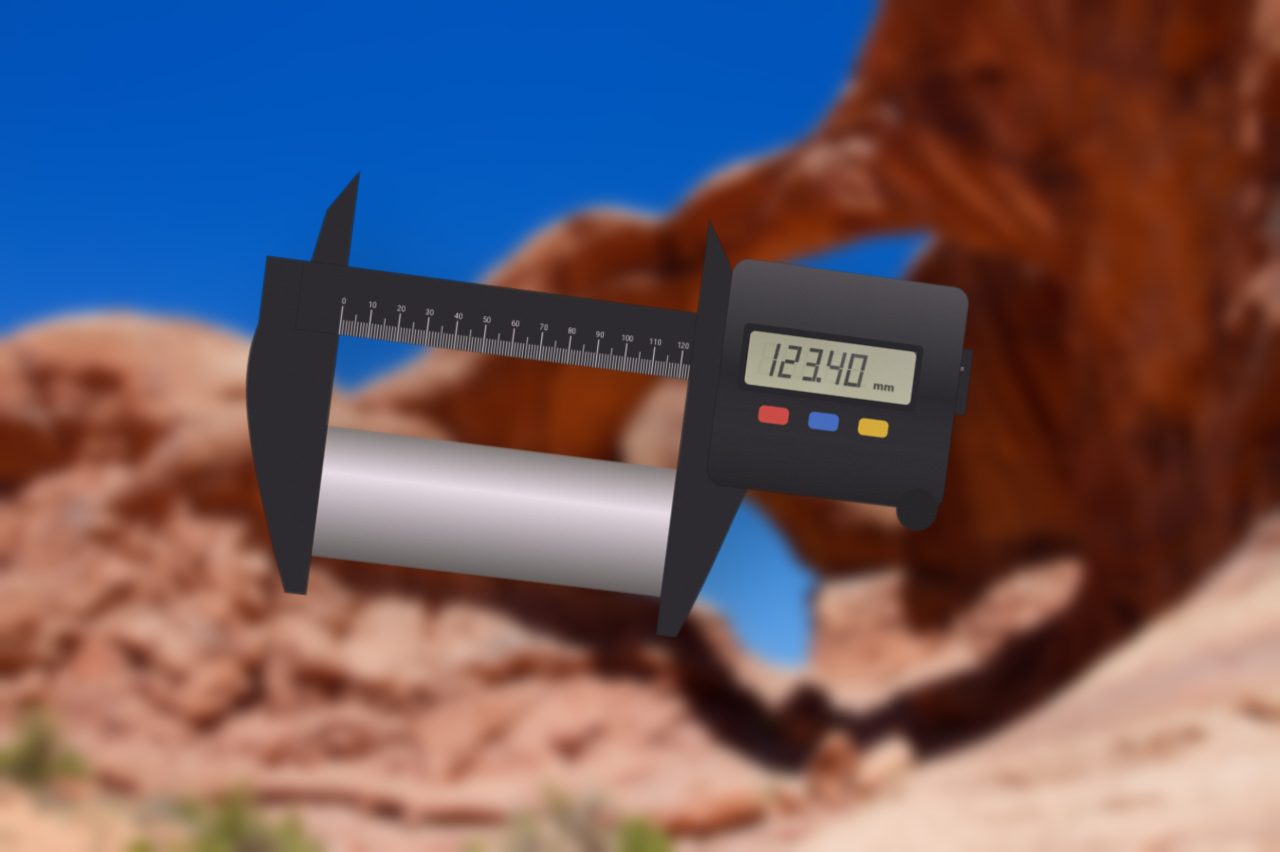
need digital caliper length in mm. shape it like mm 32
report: mm 123.40
